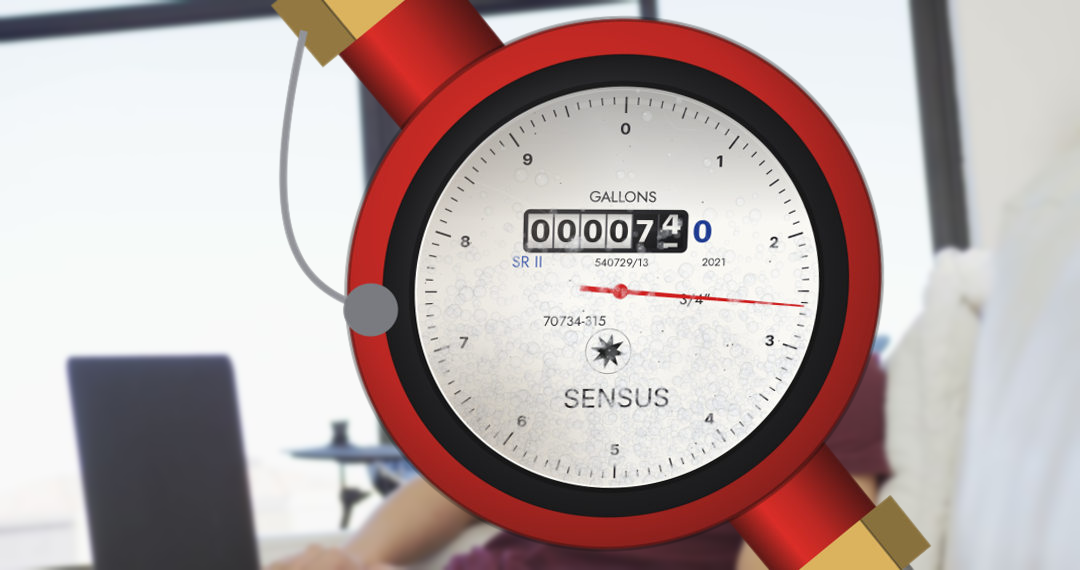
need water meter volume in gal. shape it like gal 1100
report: gal 742.6
